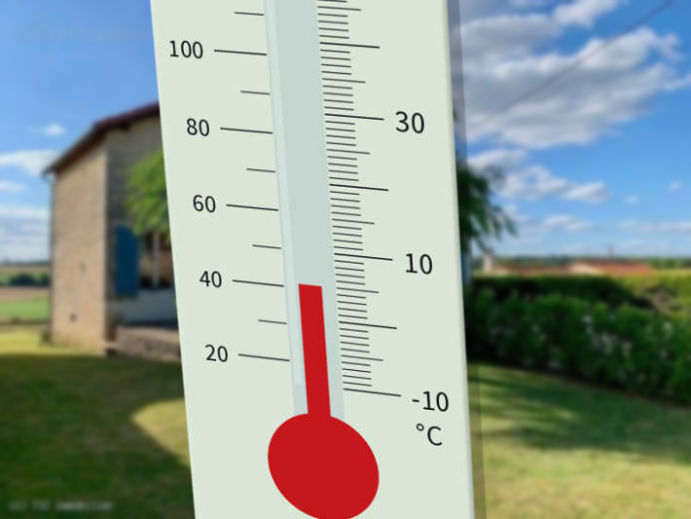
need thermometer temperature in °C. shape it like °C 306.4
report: °C 5
